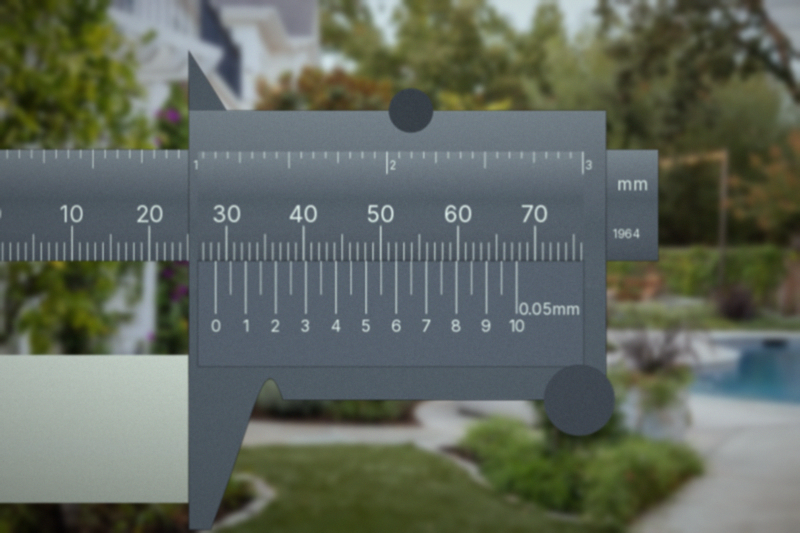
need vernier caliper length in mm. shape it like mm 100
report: mm 28.6
